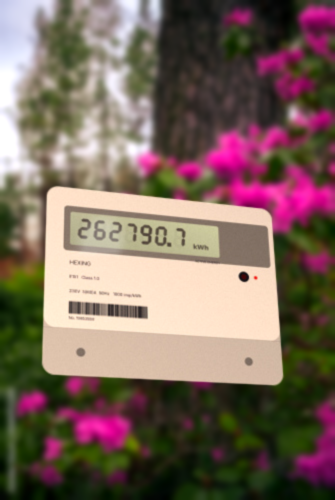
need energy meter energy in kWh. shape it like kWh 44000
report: kWh 262790.7
